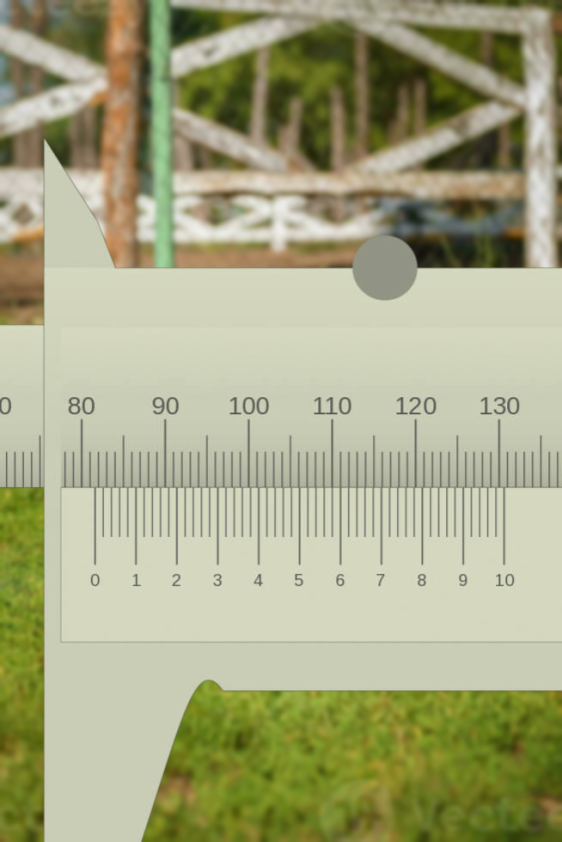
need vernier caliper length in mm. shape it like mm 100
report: mm 81.6
